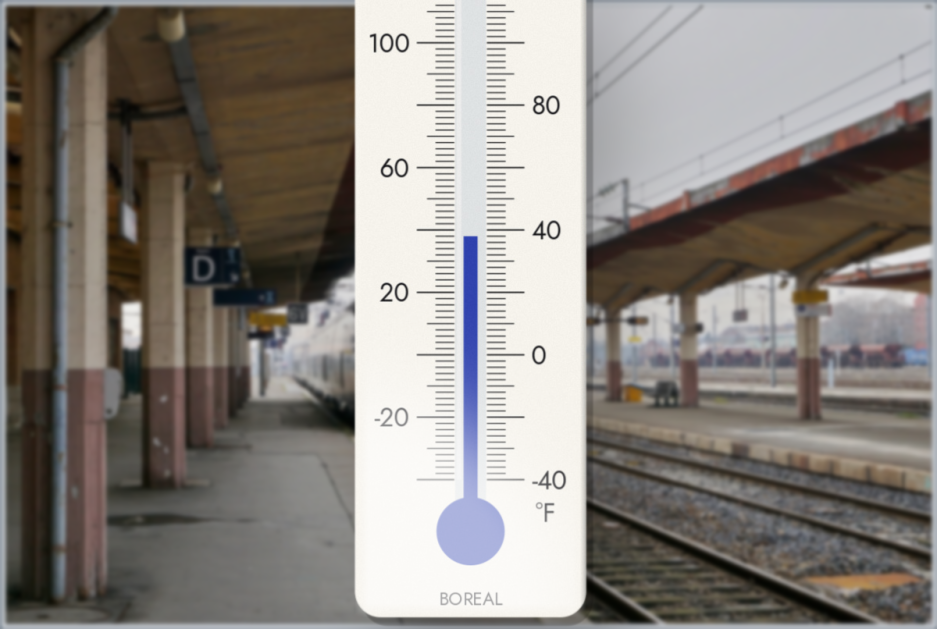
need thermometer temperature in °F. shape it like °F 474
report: °F 38
